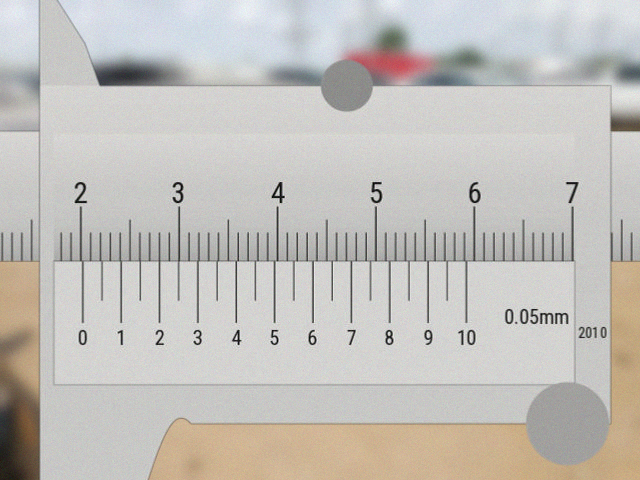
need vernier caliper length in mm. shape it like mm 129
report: mm 20.2
